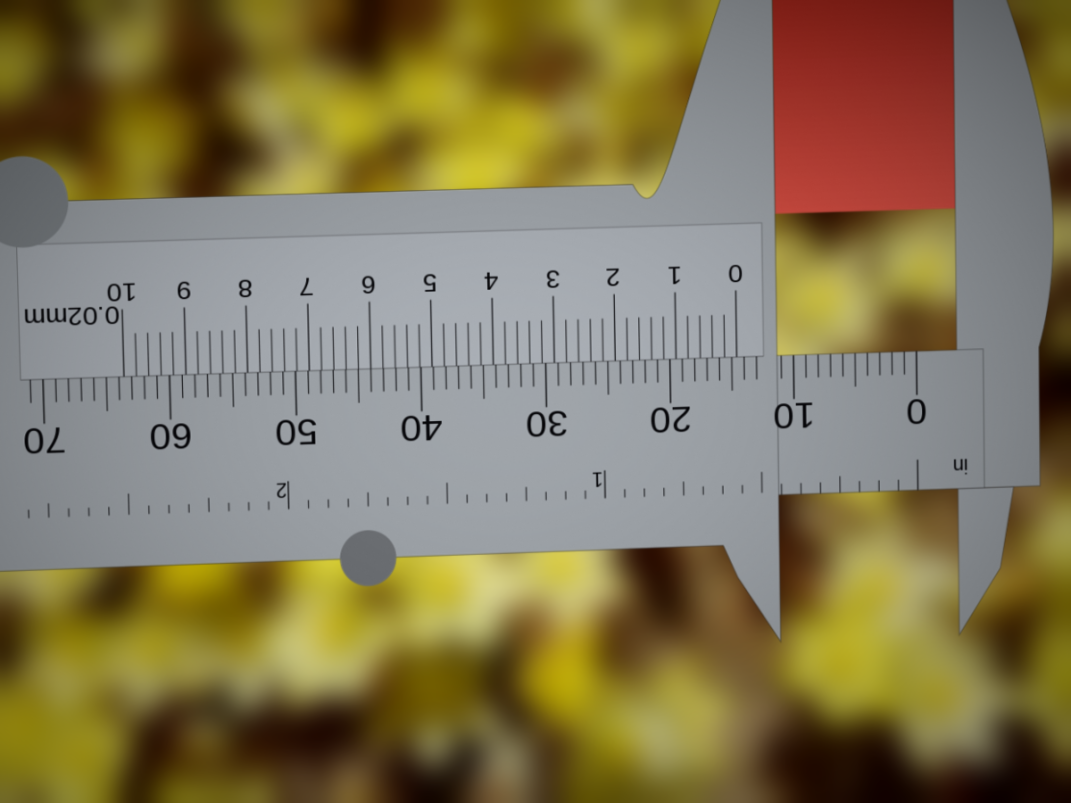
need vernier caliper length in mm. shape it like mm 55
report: mm 14.6
